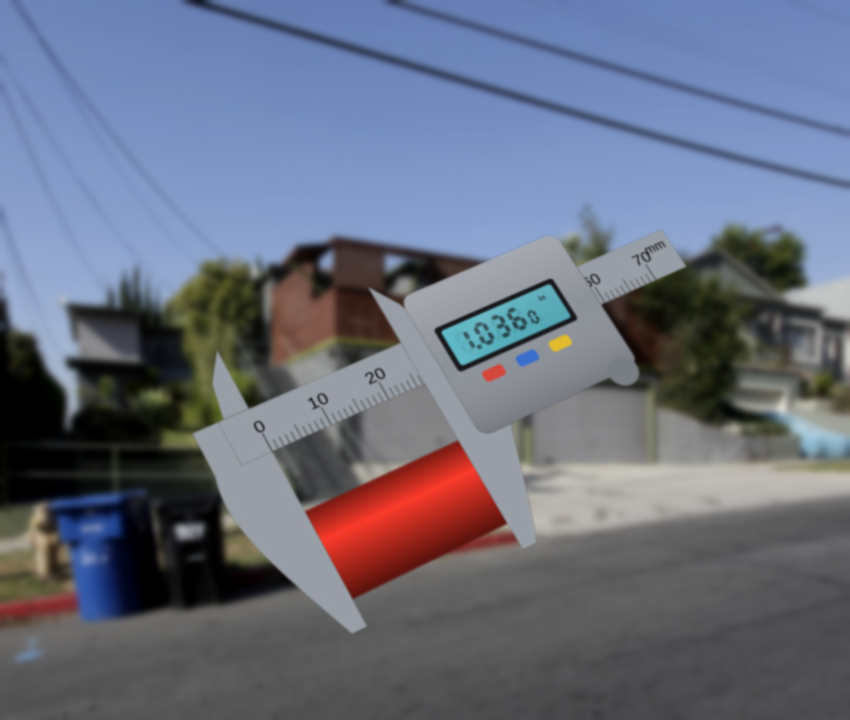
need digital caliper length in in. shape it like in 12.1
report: in 1.0360
